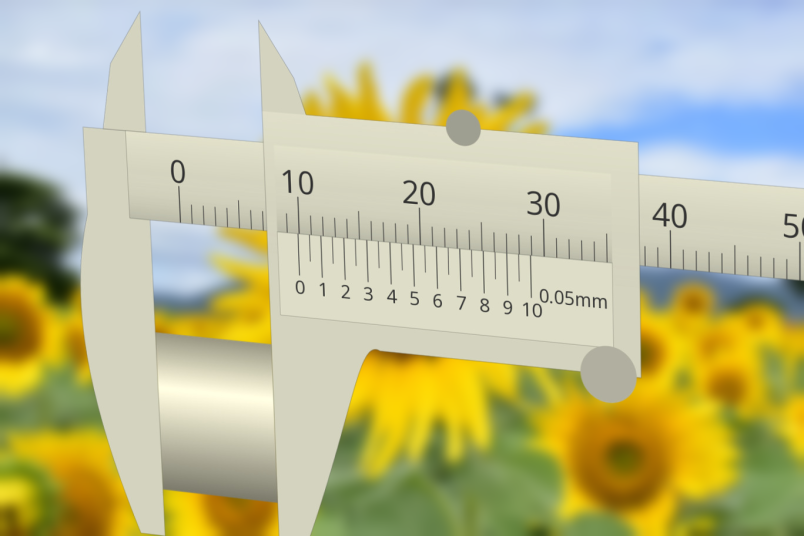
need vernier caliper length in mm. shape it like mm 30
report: mm 9.9
